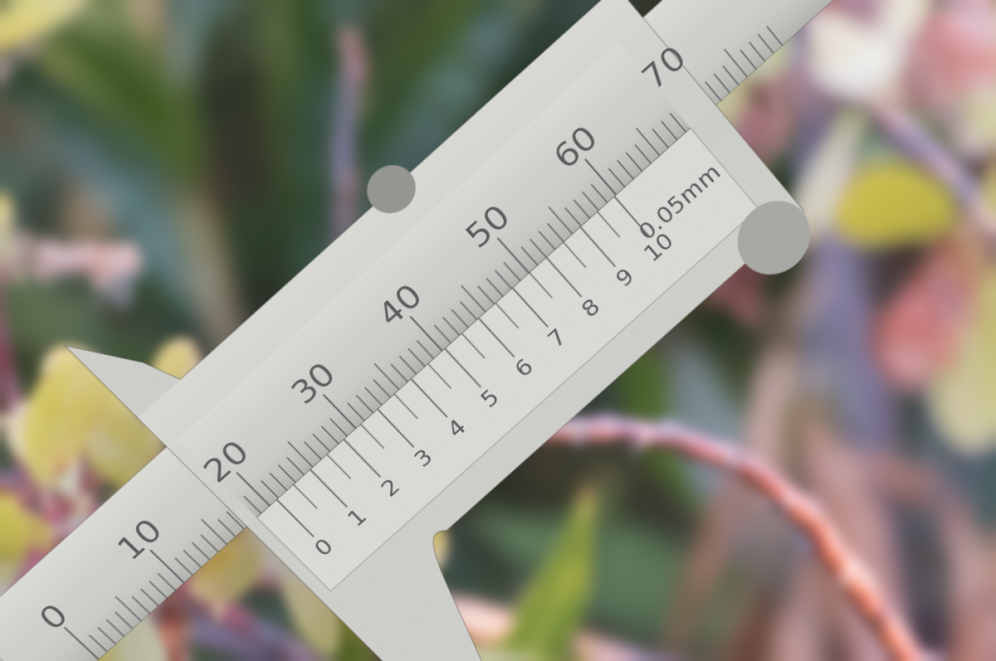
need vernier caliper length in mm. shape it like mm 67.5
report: mm 20.8
